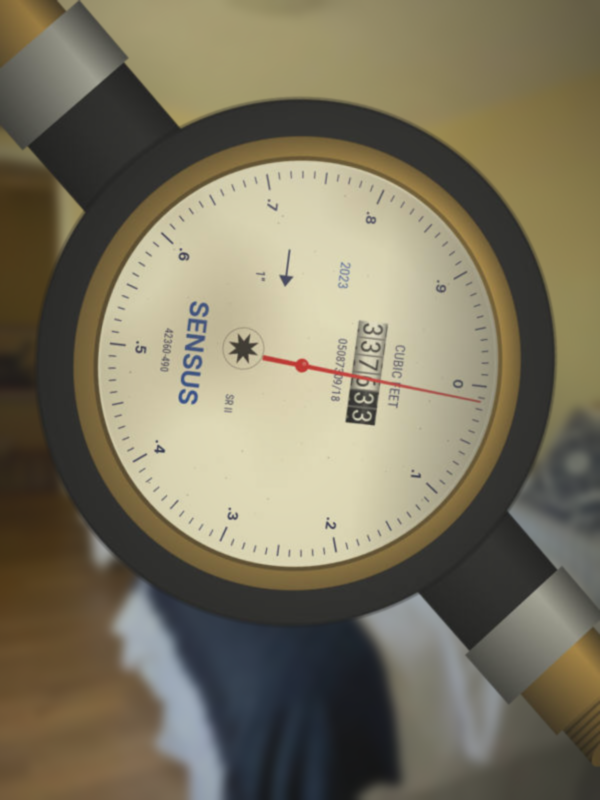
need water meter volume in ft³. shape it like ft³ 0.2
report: ft³ 337633.01
